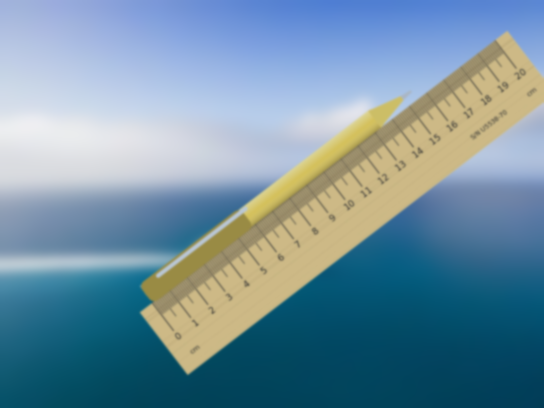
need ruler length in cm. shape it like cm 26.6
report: cm 15.5
